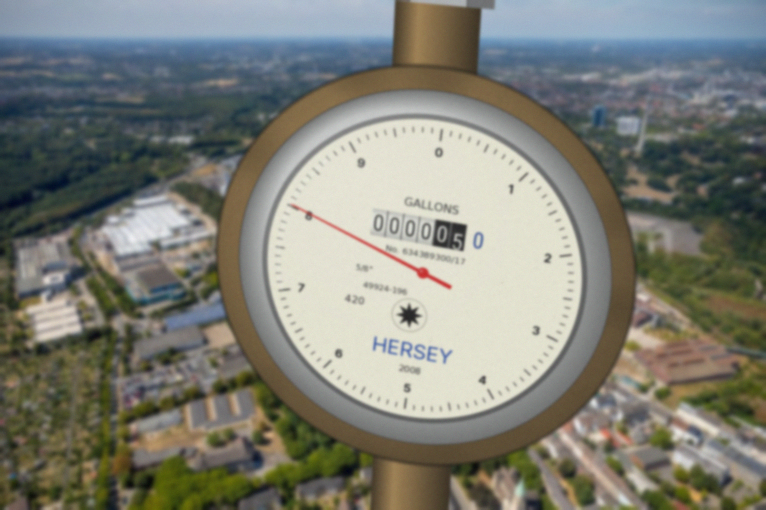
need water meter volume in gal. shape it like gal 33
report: gal 48.0
